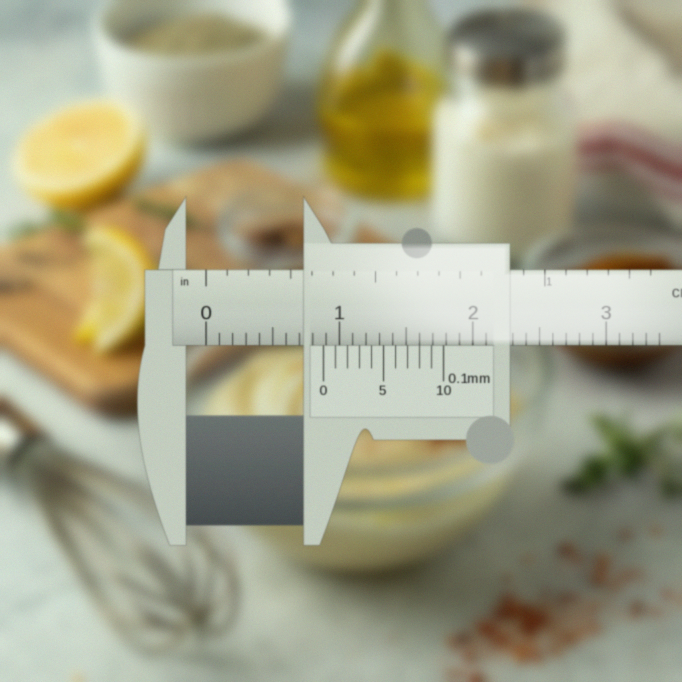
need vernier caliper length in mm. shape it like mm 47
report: mm 8.8
